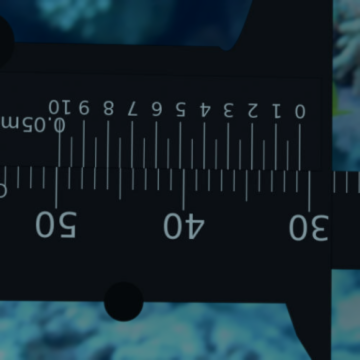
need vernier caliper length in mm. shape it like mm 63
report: mm 30.8
